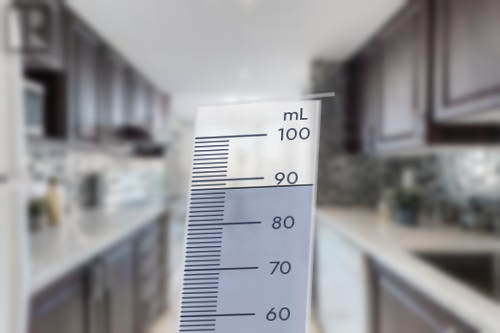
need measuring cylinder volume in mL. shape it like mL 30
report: mL 88
